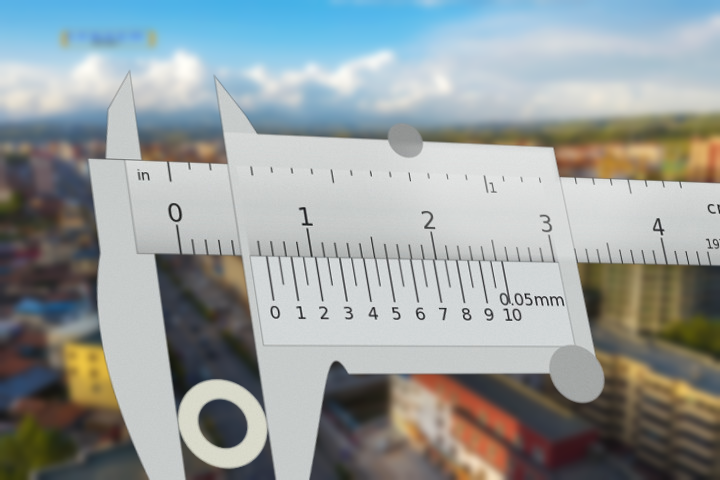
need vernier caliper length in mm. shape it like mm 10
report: mm 6.5
